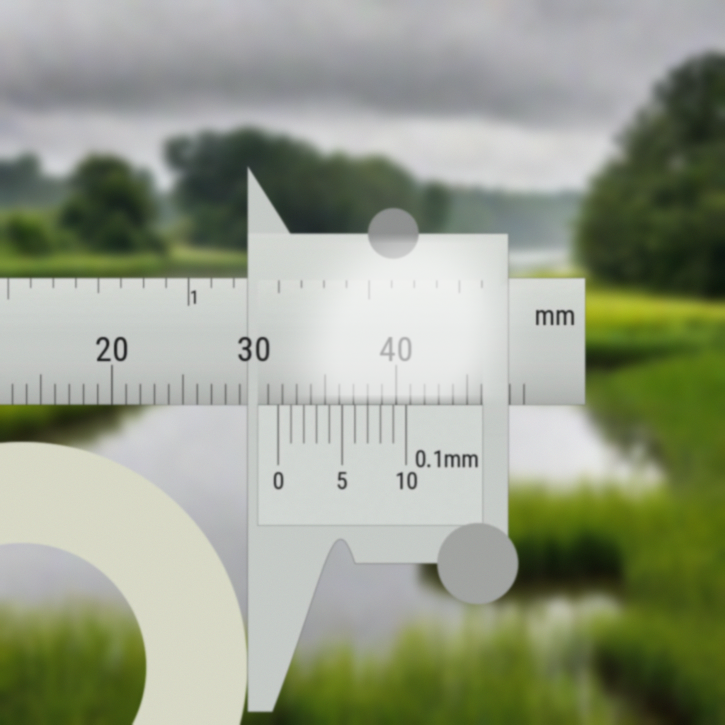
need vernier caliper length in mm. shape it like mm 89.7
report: mm 31.7
